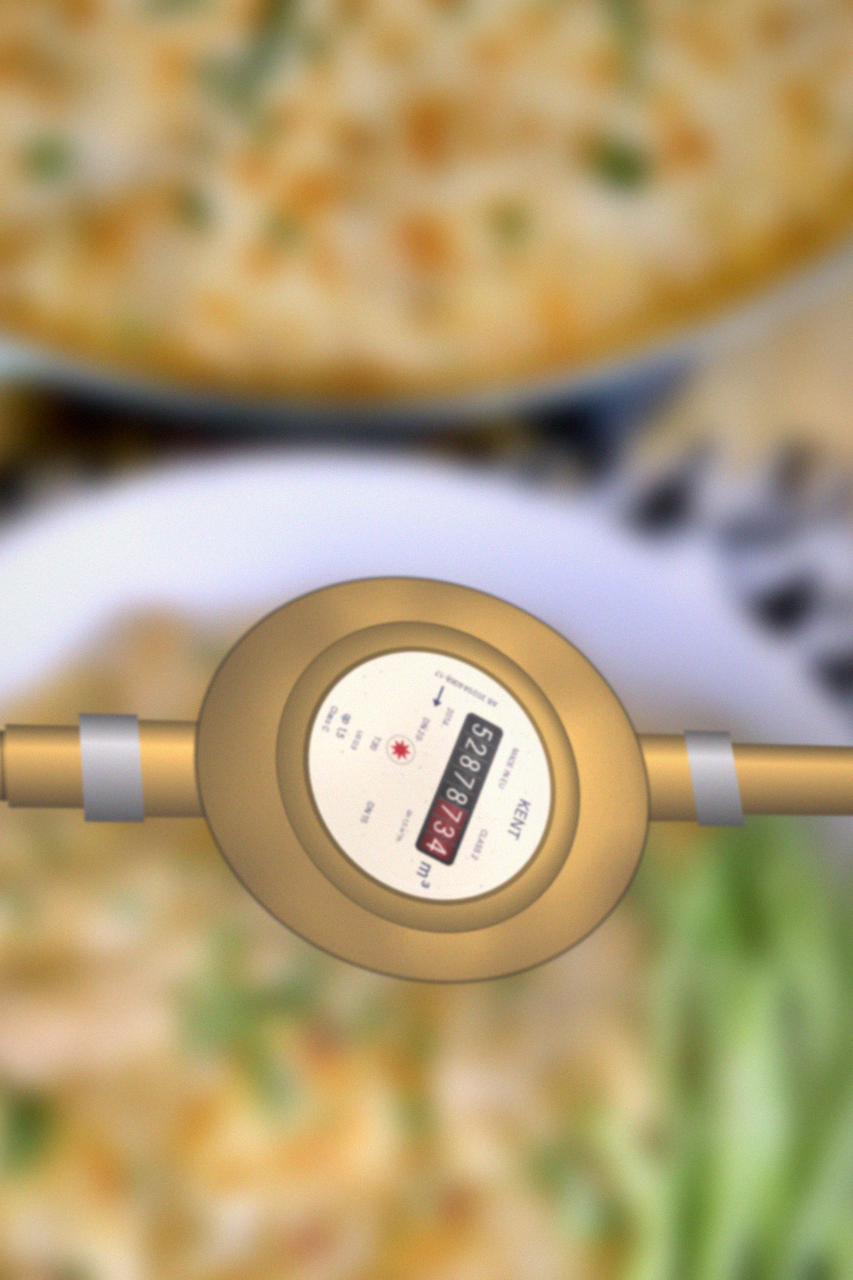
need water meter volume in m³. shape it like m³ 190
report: m³ 52878.734
